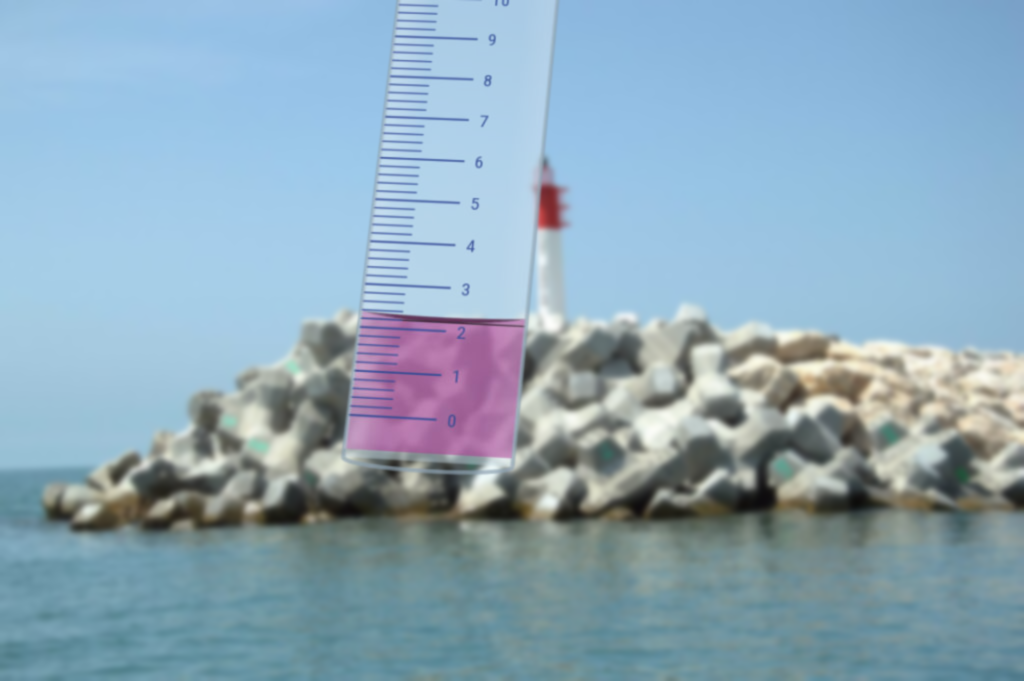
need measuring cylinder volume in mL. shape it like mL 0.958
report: mL 2.2
